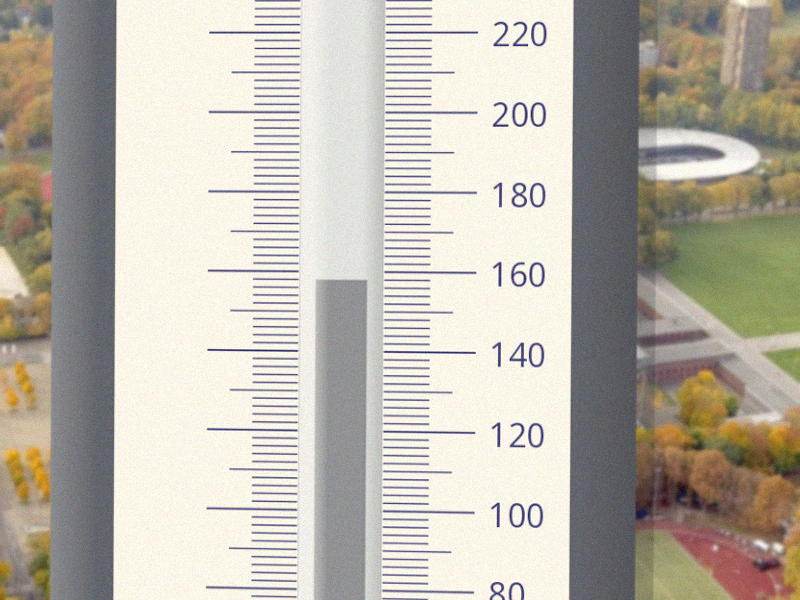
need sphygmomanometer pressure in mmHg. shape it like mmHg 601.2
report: mmHg 158
